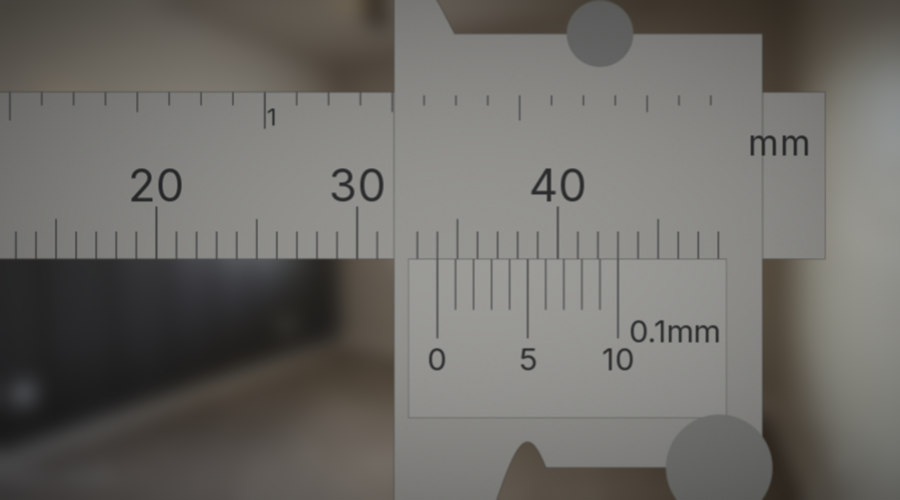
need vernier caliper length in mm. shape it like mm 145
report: mm 34.0
